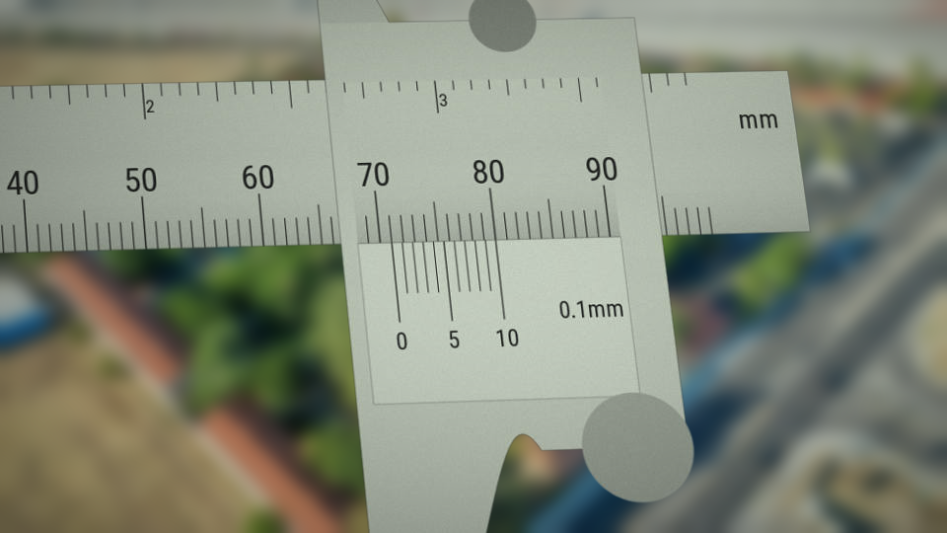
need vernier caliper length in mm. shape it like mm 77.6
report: mm 71.0
